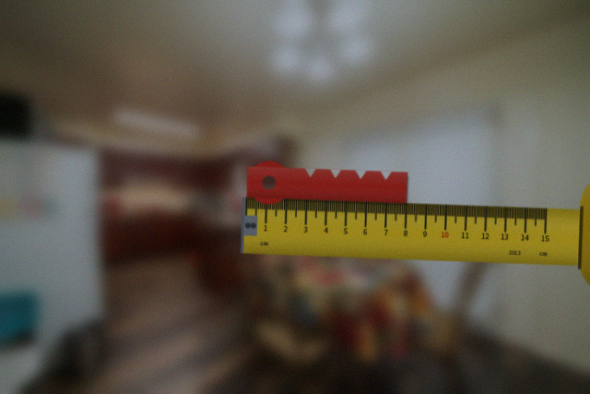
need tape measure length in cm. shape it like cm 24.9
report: cm 8
